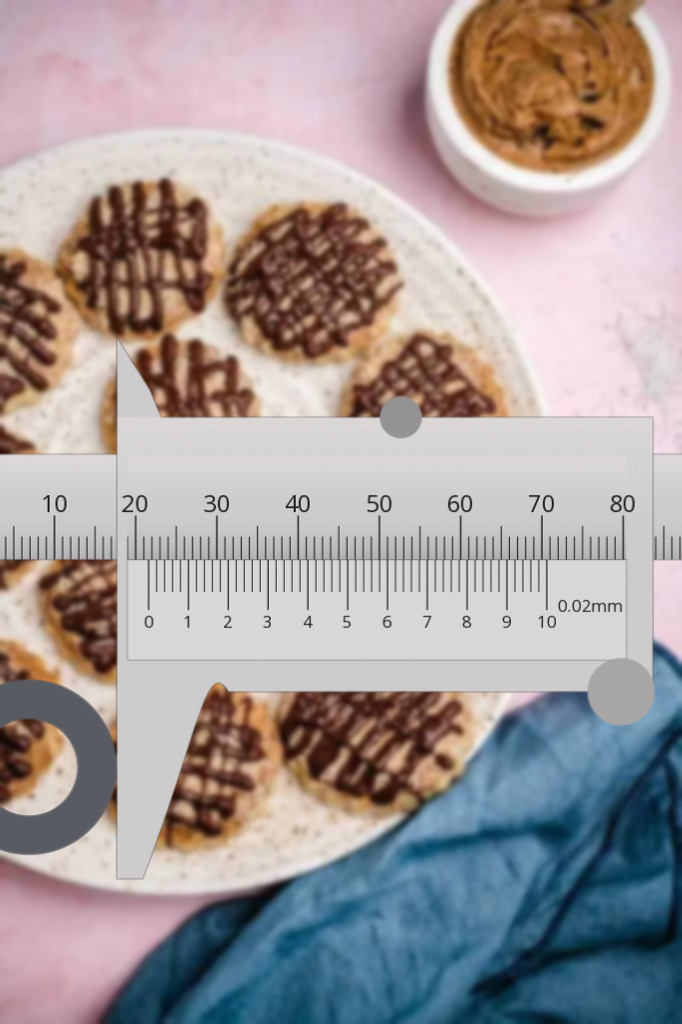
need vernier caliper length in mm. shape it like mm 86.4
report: mm 21.6
